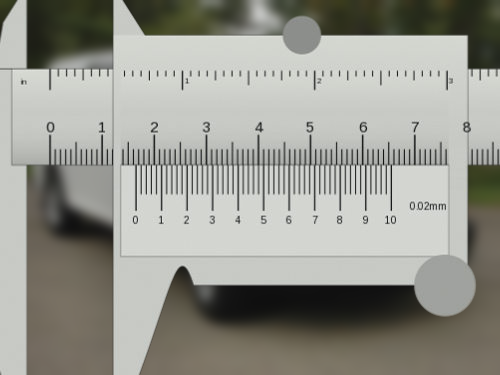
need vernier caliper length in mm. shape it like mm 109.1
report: mm 16.5
